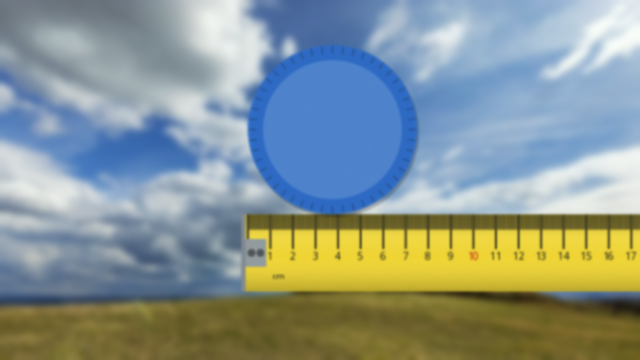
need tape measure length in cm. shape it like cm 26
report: cm 7.5
